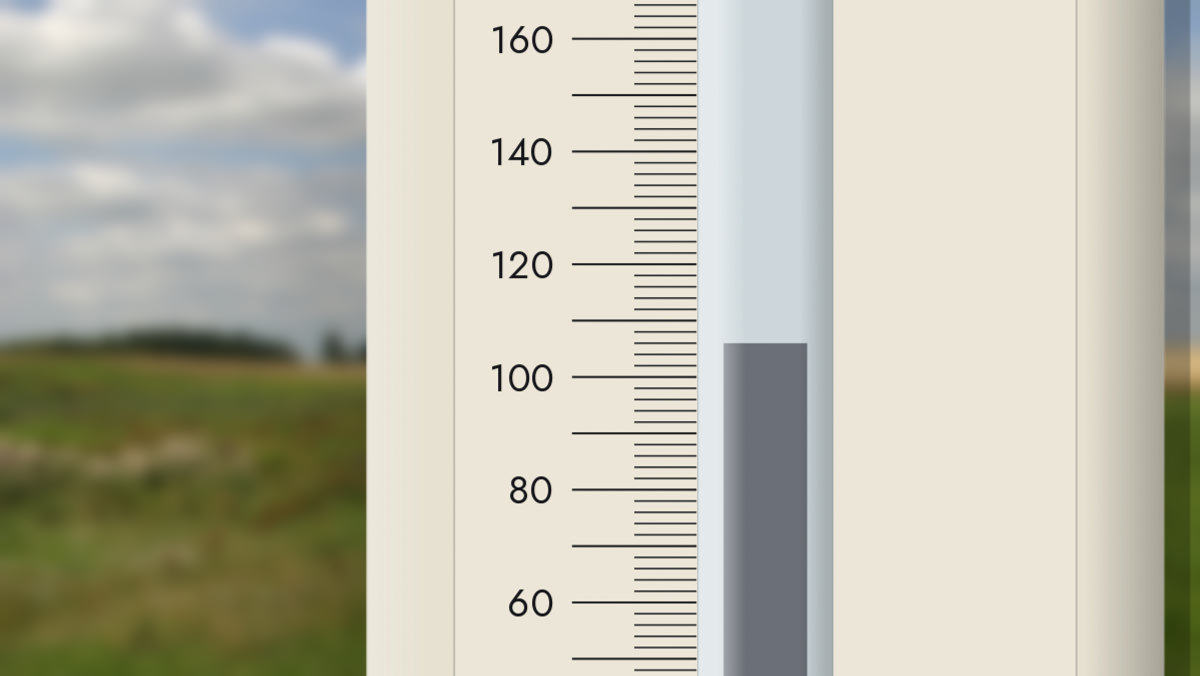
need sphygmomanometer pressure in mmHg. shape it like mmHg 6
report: mmHg 106
